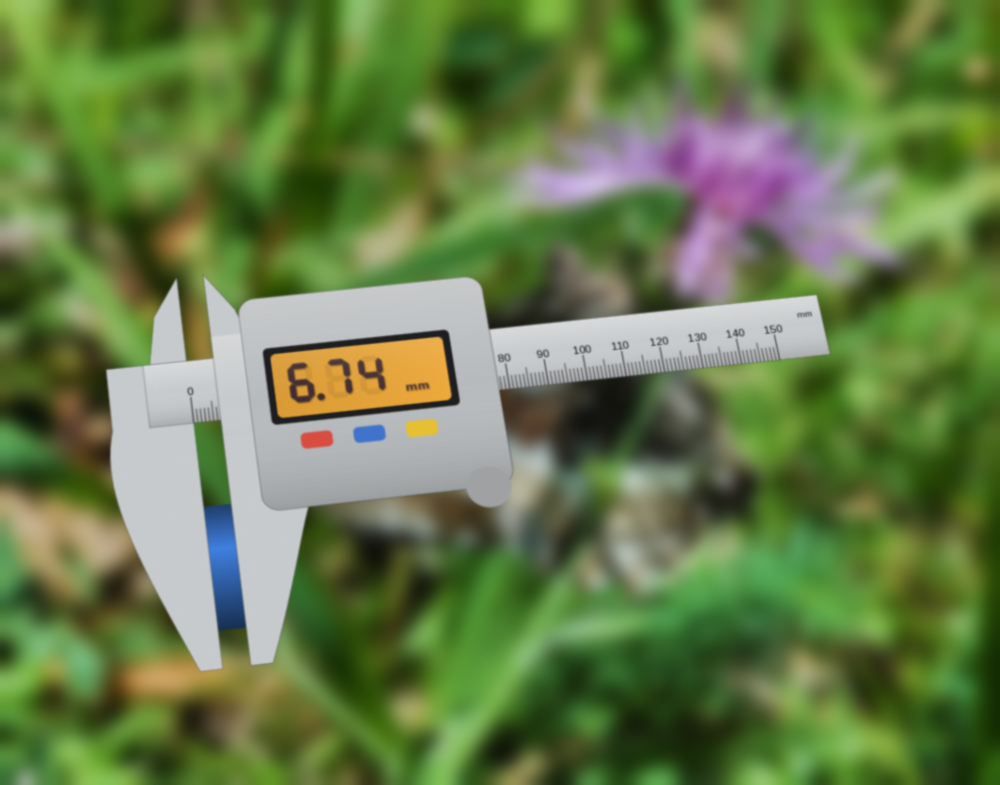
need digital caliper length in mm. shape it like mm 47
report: mm 6.74
